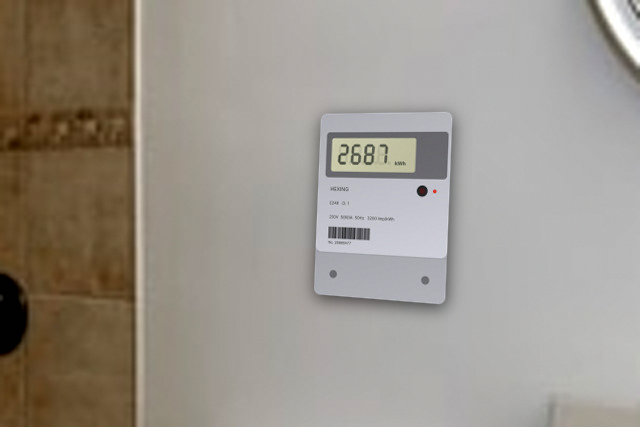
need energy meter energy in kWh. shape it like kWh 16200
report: kWh 2687
